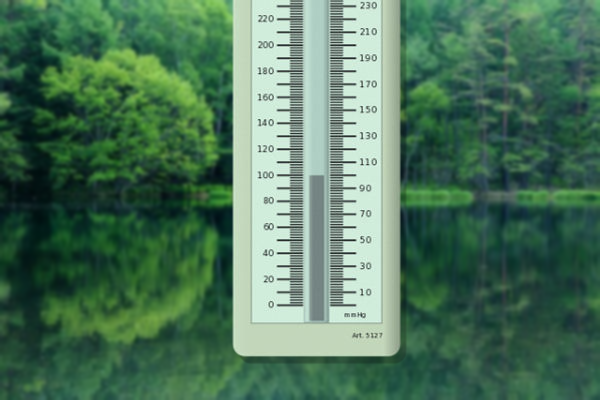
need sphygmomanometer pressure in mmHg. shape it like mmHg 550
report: mmHg 100
